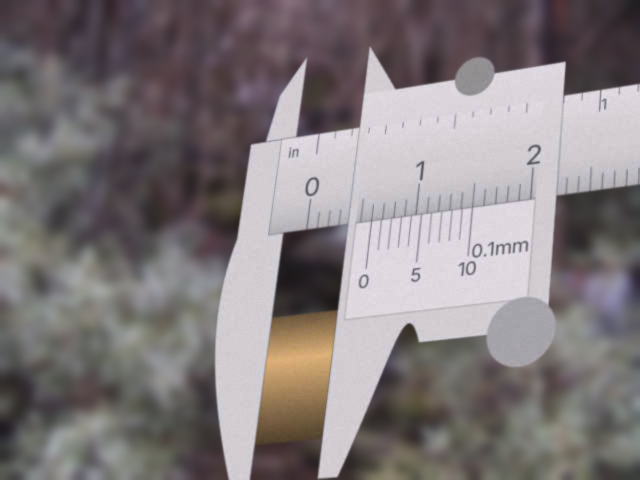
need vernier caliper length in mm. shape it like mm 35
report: mm 6.0
